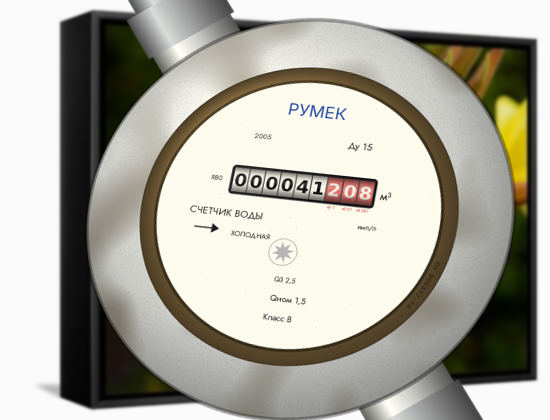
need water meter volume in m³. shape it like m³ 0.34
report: m³ 41.208
